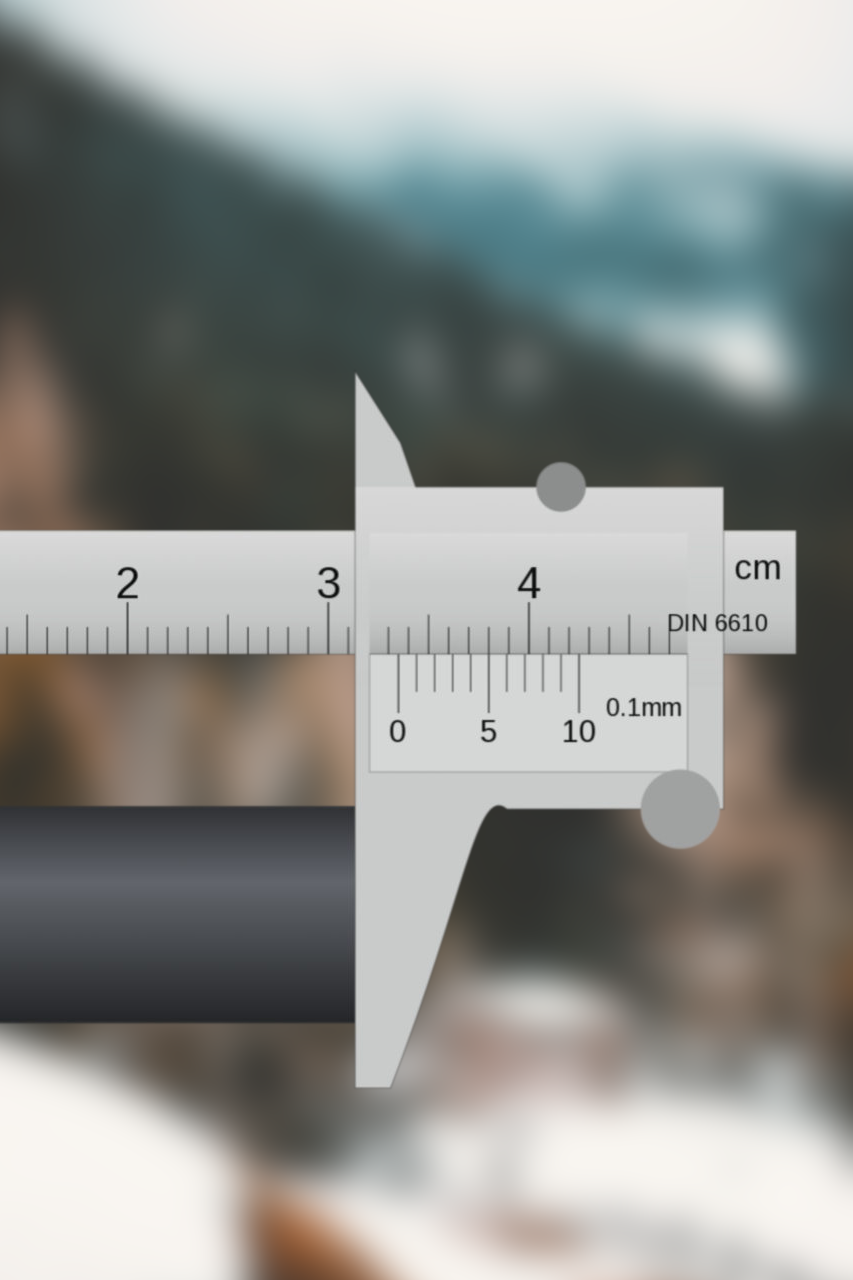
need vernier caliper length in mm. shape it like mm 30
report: mm 33.5
